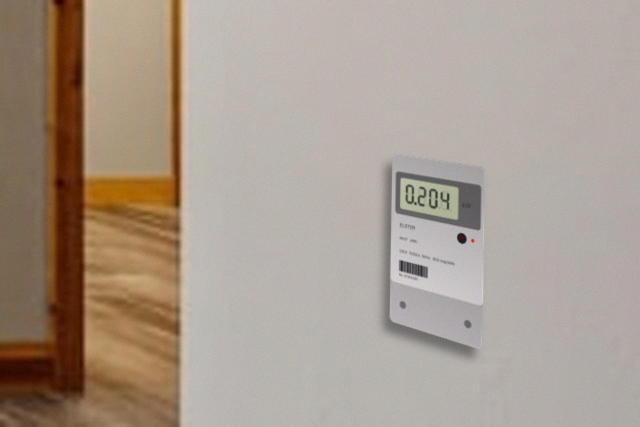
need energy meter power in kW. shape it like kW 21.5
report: kW 0.204
